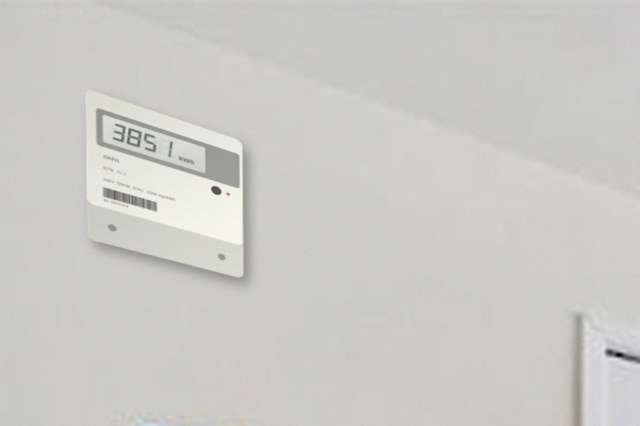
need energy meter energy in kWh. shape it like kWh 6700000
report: kWh 3851
